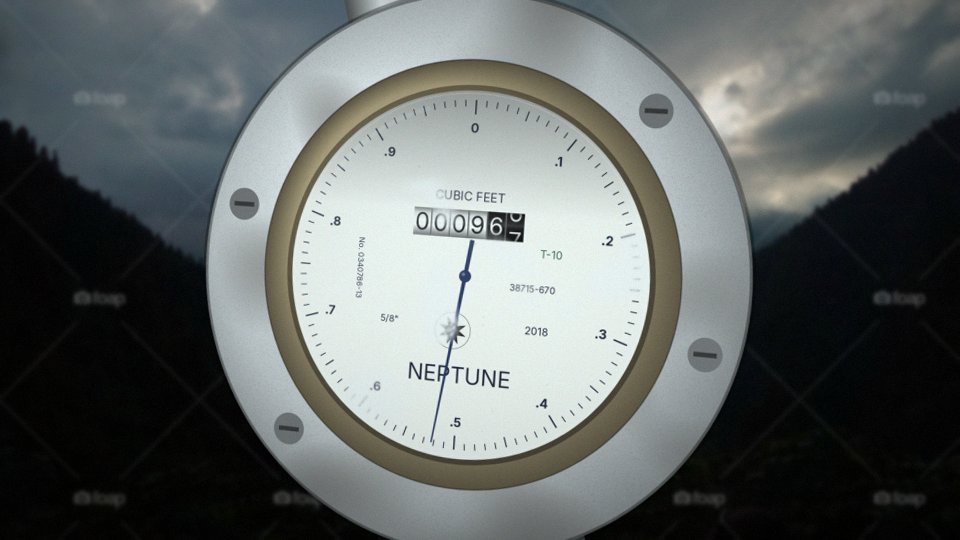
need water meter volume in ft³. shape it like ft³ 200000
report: ft³ 966.52
